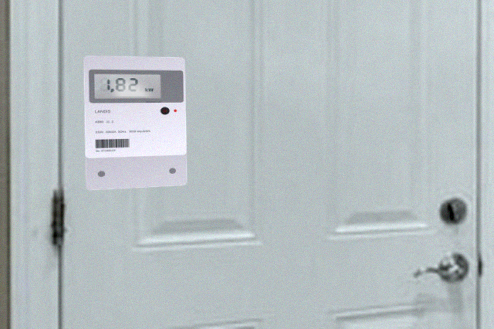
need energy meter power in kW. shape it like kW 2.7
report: kW 1.82
